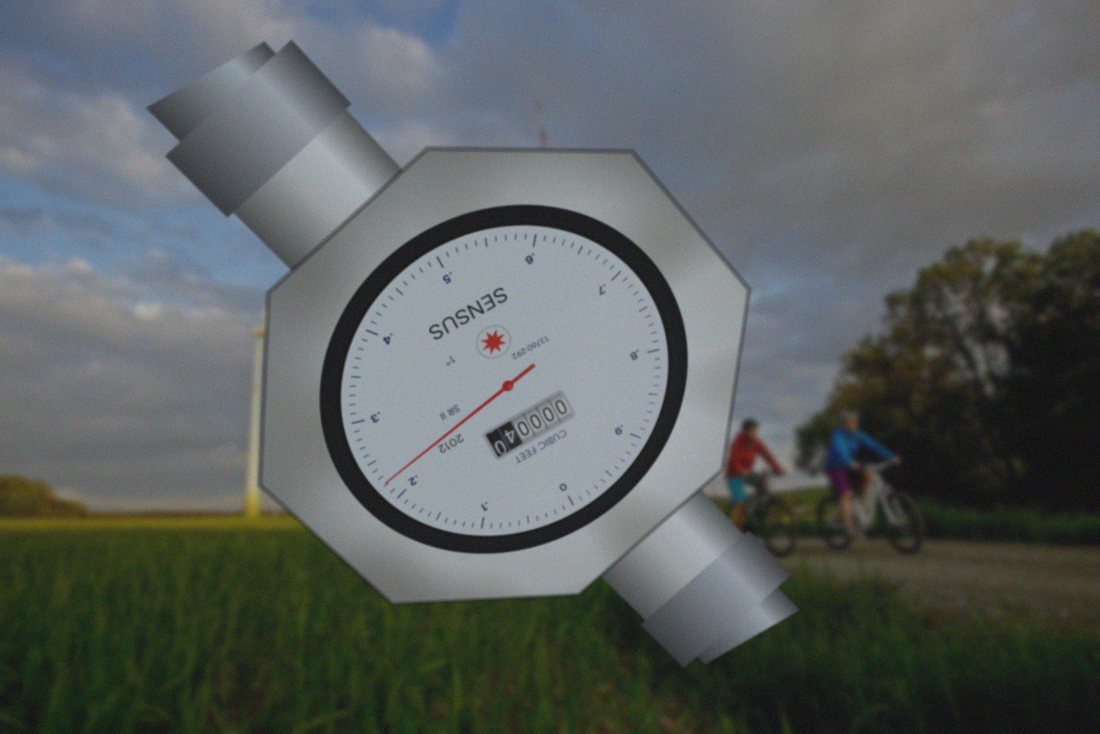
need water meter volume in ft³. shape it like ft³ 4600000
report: ft³ 40.22
